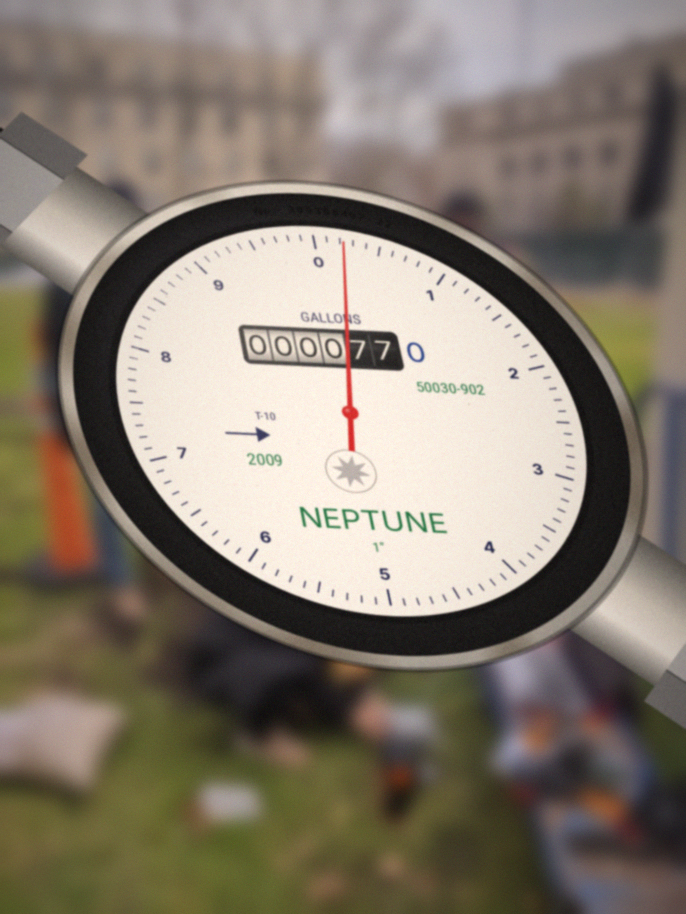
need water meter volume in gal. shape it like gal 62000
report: gal 770.2
